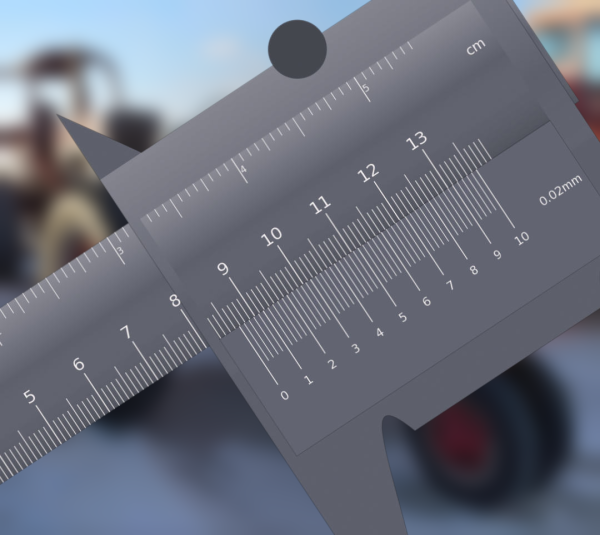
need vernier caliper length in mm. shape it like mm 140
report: mm 86.8
